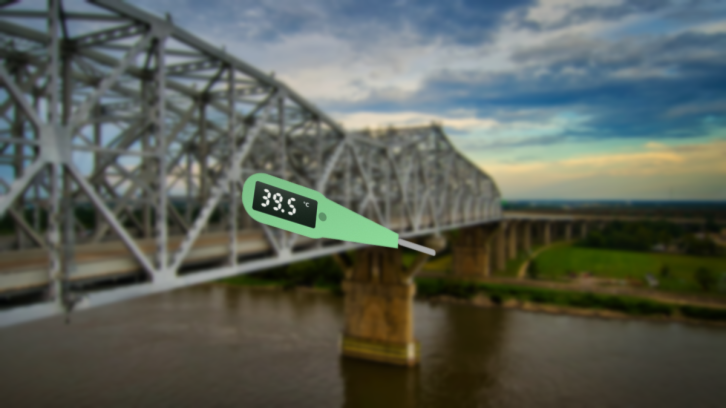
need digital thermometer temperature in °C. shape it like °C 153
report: °C 39.5
